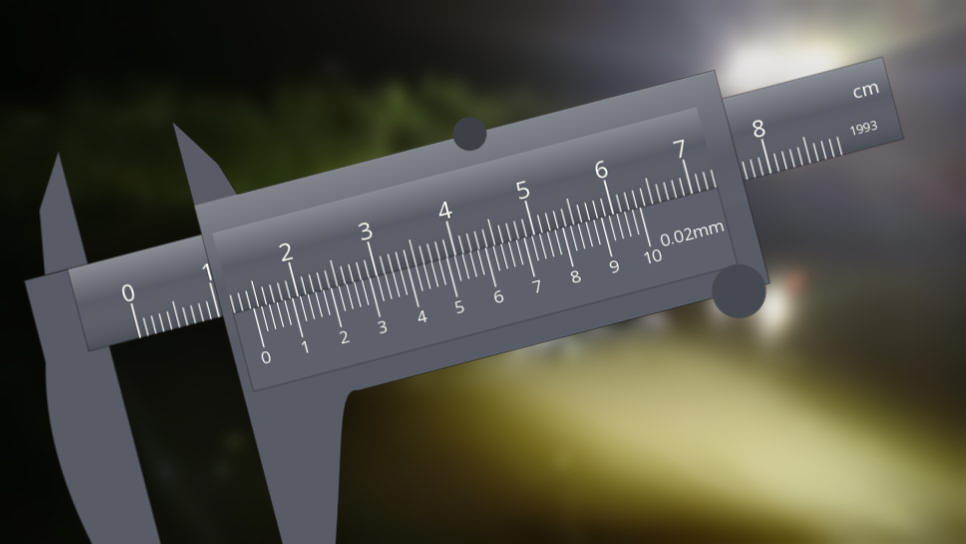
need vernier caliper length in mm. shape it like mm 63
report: mm 14.4
